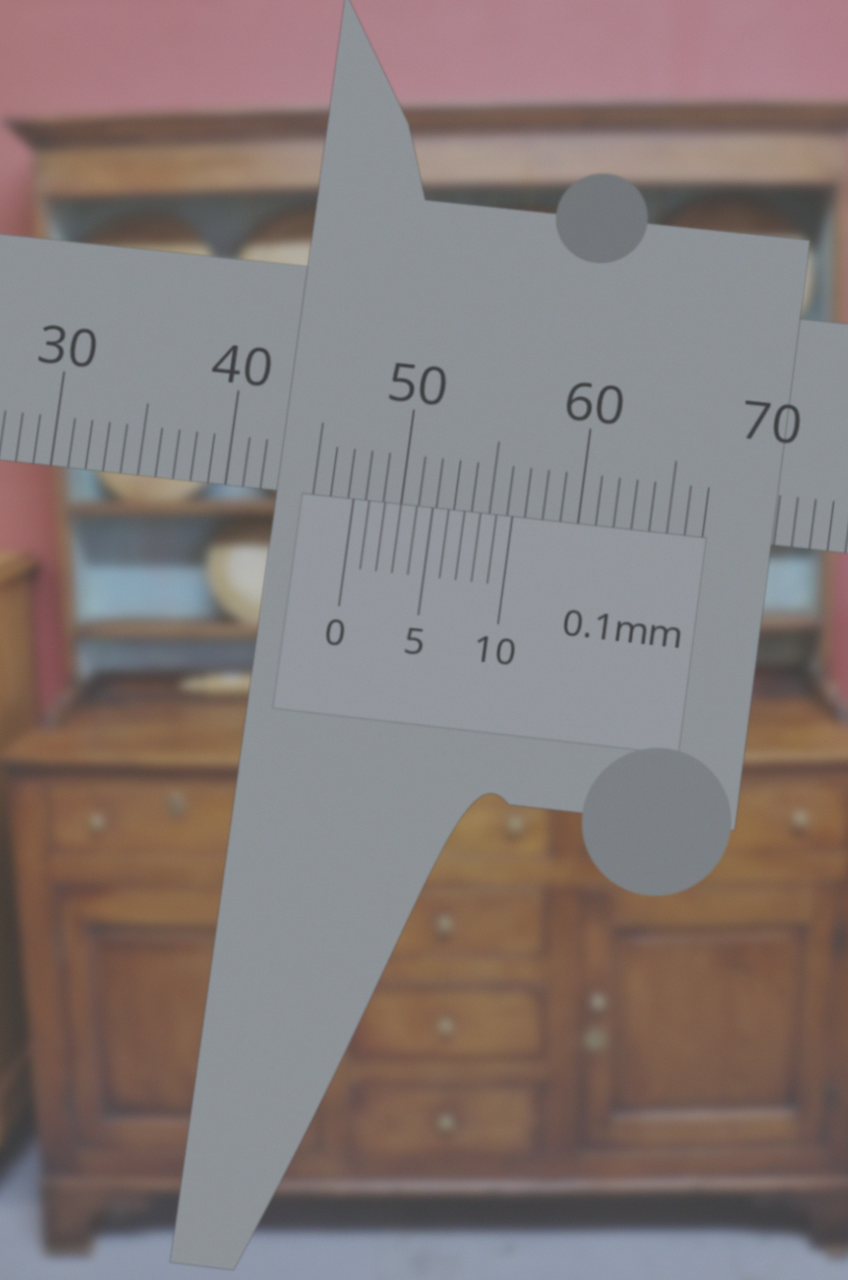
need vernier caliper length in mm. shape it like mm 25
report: mm 47.3
